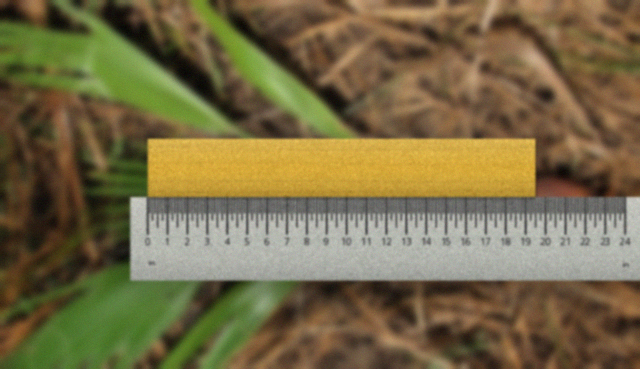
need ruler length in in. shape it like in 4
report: in 19.5
